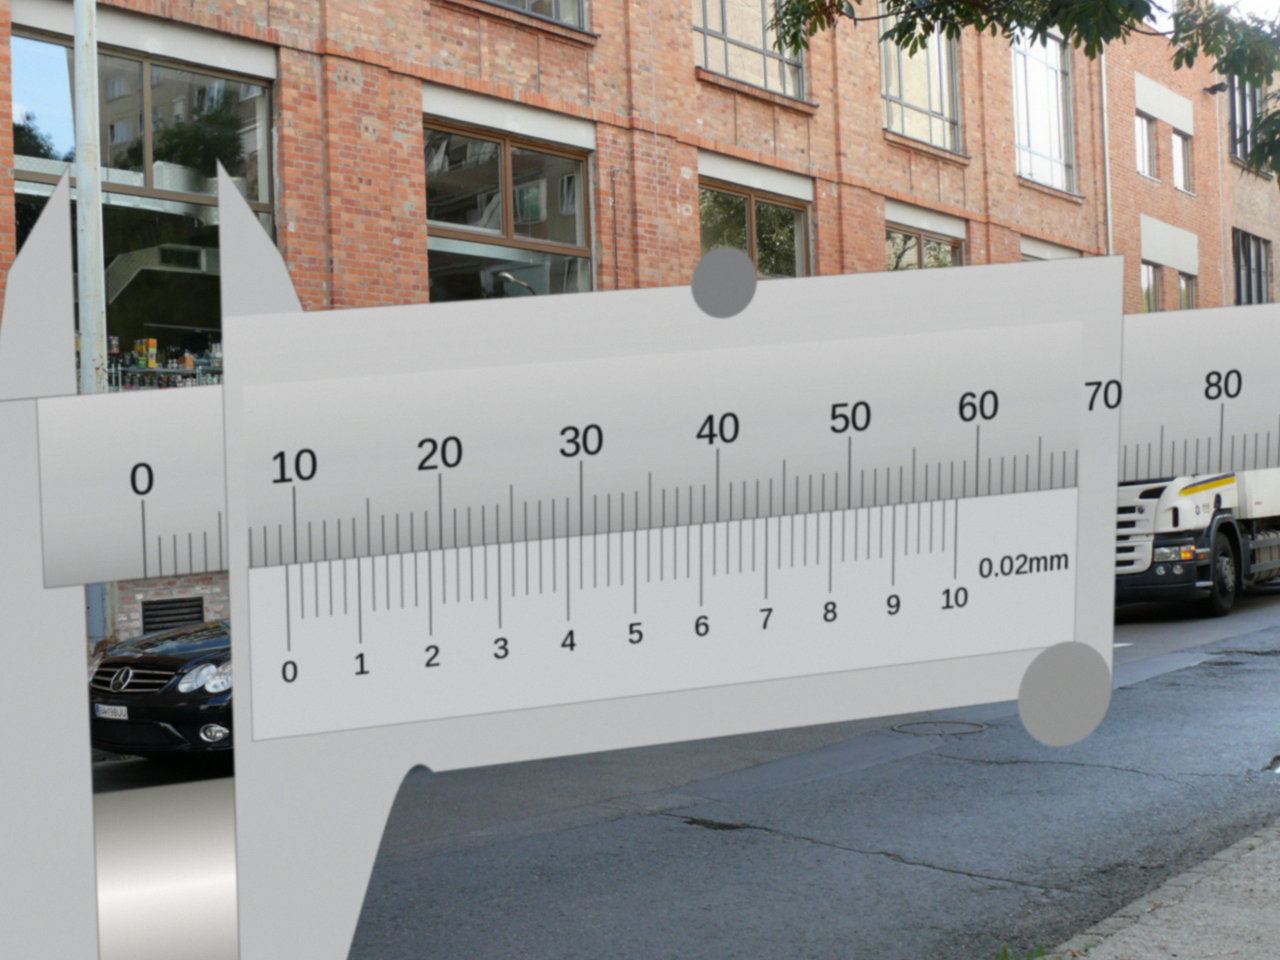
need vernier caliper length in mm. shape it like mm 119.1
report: mm 9.4
